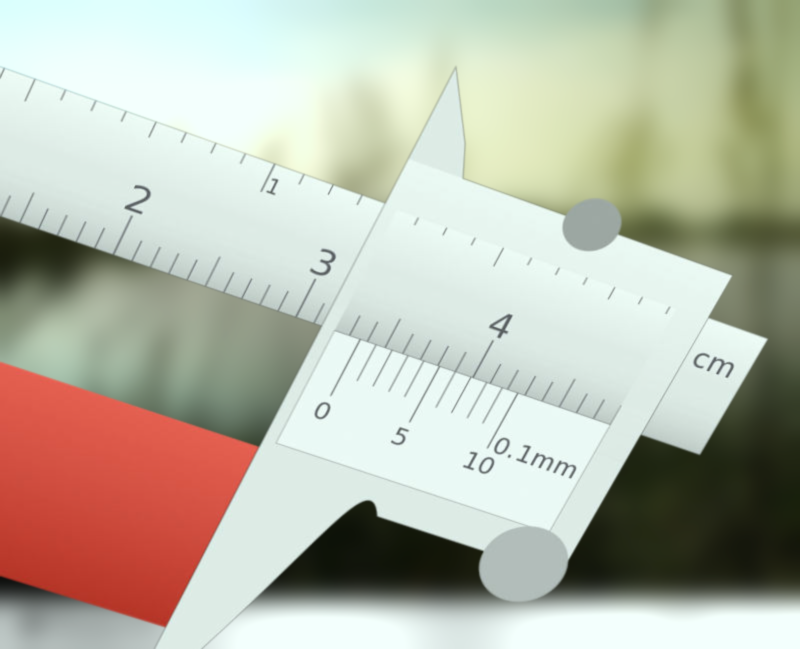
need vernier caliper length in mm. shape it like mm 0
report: mm 33.6
